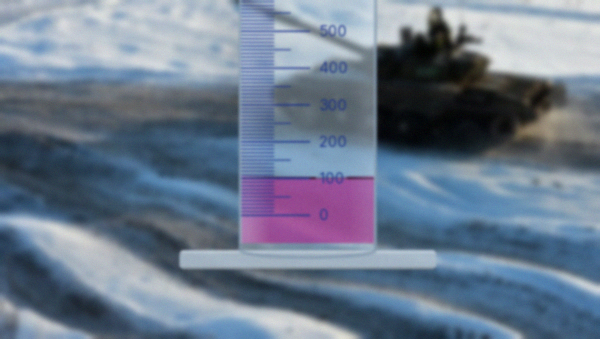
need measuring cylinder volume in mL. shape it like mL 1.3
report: mL 100
